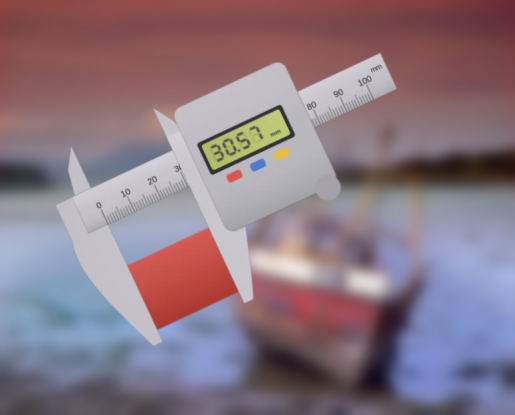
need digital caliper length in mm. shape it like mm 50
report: mm 30.57
